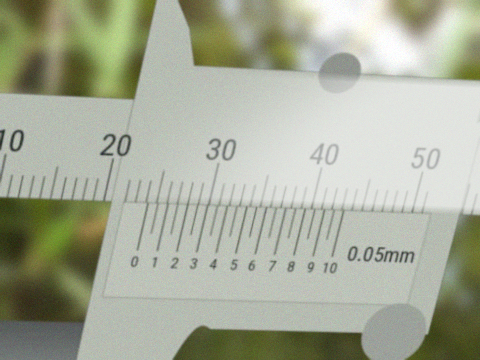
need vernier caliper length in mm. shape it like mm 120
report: mm 24.2
